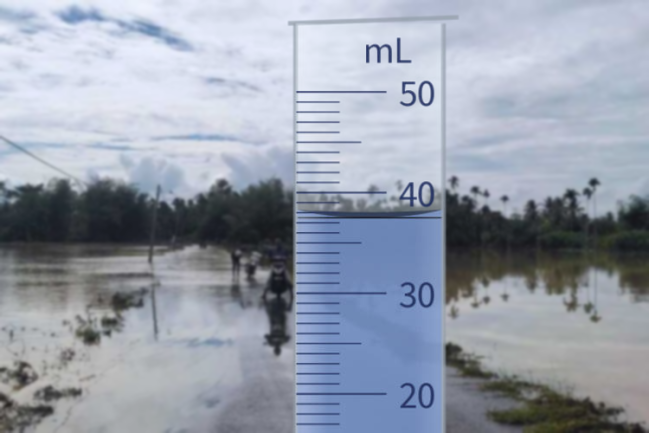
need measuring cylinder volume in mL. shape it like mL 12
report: mL 37.5
